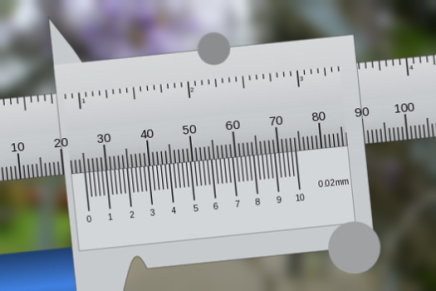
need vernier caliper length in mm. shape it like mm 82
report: mm 25.0
